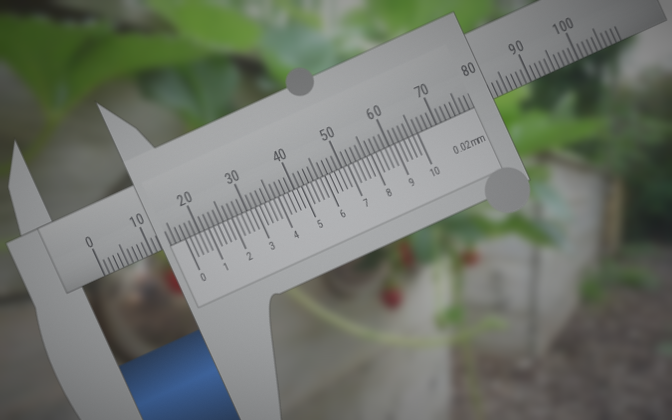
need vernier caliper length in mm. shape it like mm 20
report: mm 17.0
